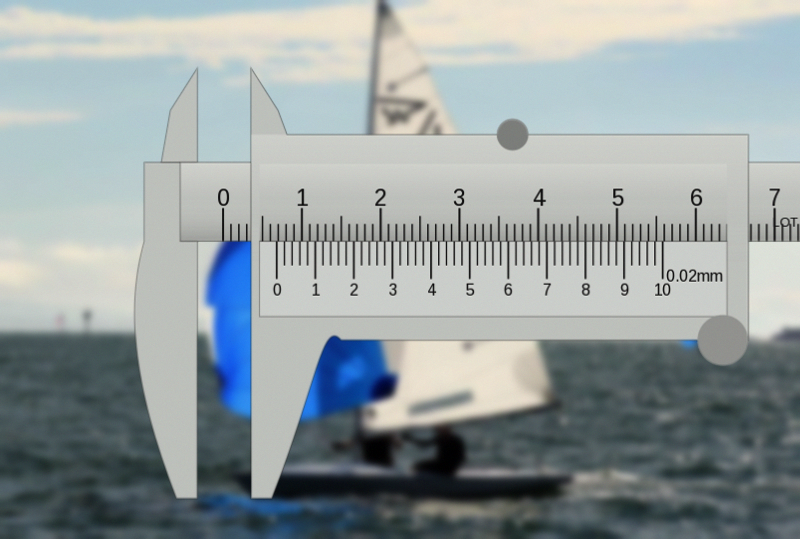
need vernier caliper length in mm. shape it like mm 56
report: mm 6.8
